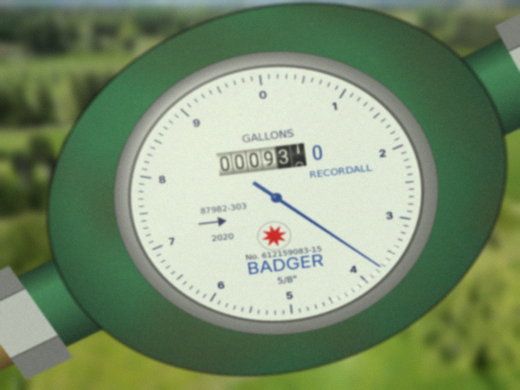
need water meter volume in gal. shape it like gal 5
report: gal 9313.7
